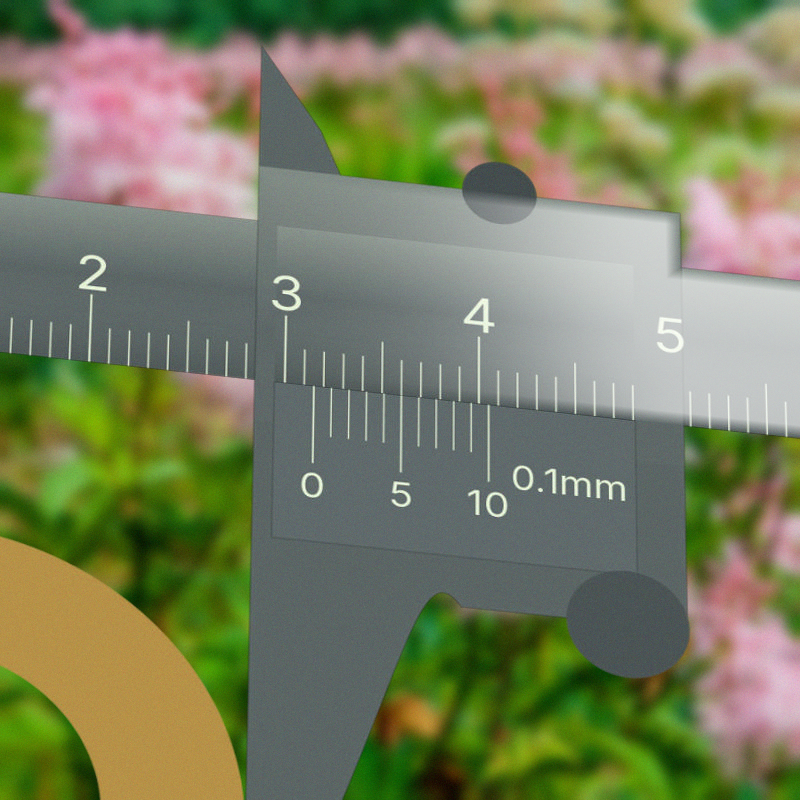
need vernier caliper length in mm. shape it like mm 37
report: mm 31.5
